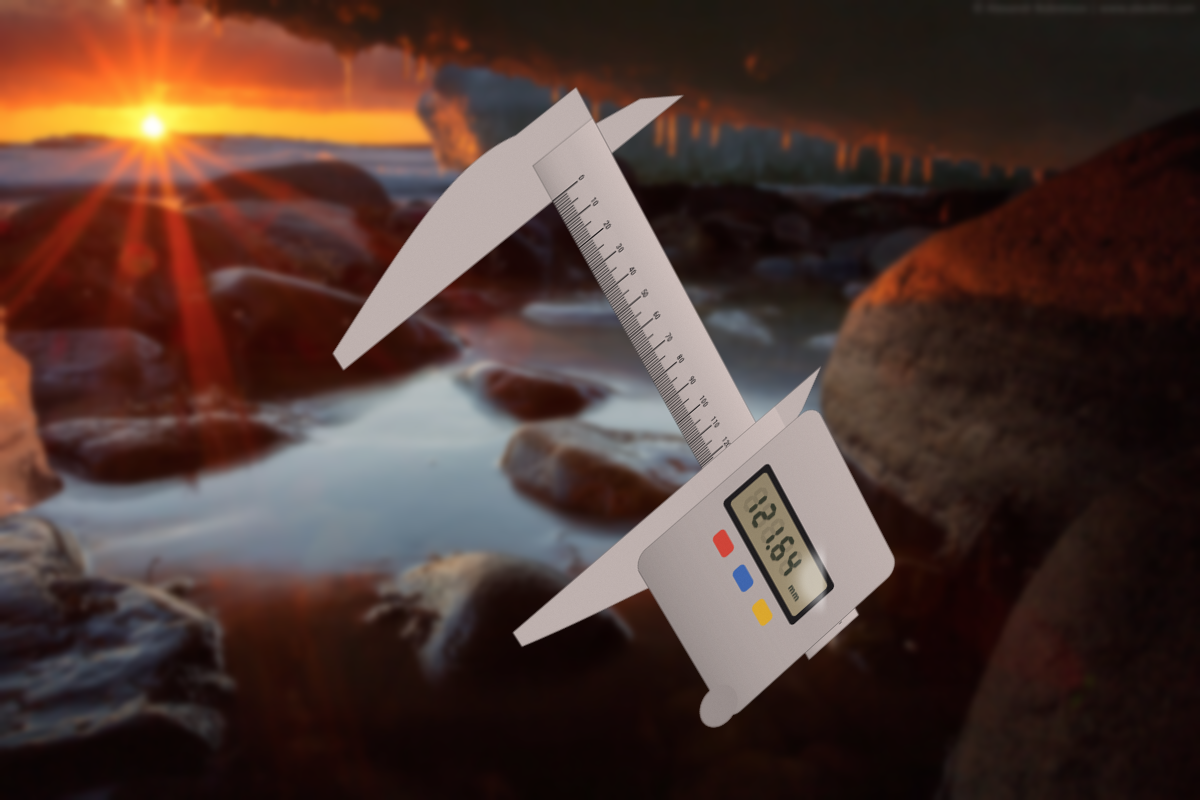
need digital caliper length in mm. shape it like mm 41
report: mm 121.64
